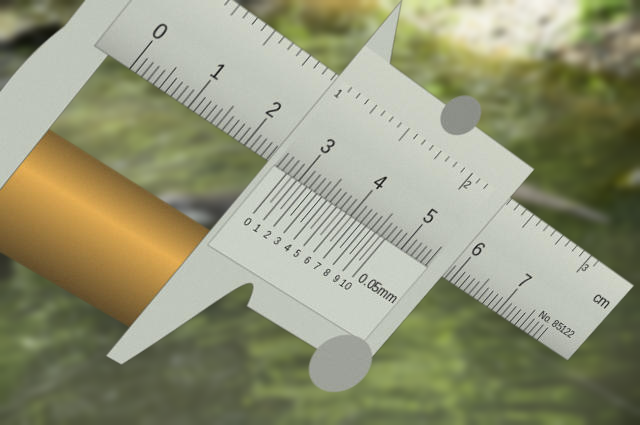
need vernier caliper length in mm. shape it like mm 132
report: mm 27.8
